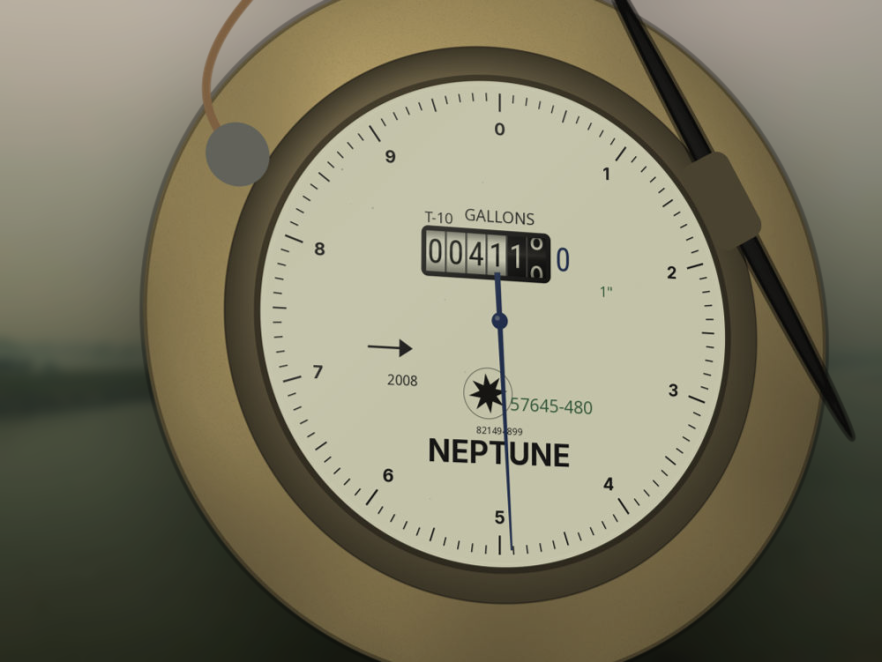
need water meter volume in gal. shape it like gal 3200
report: gal 41184.9
